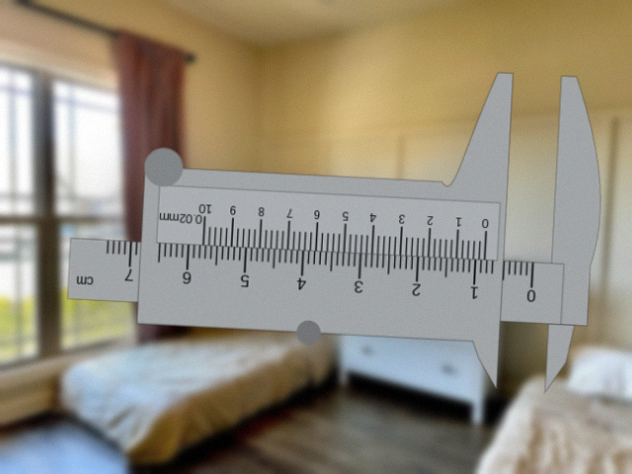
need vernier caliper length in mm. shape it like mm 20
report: mm 8.4
